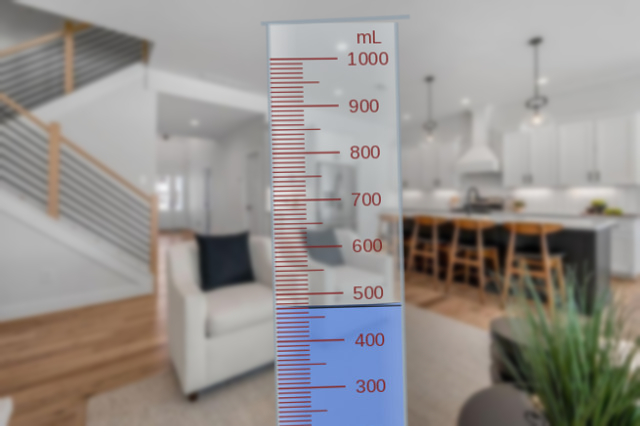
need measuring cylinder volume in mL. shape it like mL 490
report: mL 470
